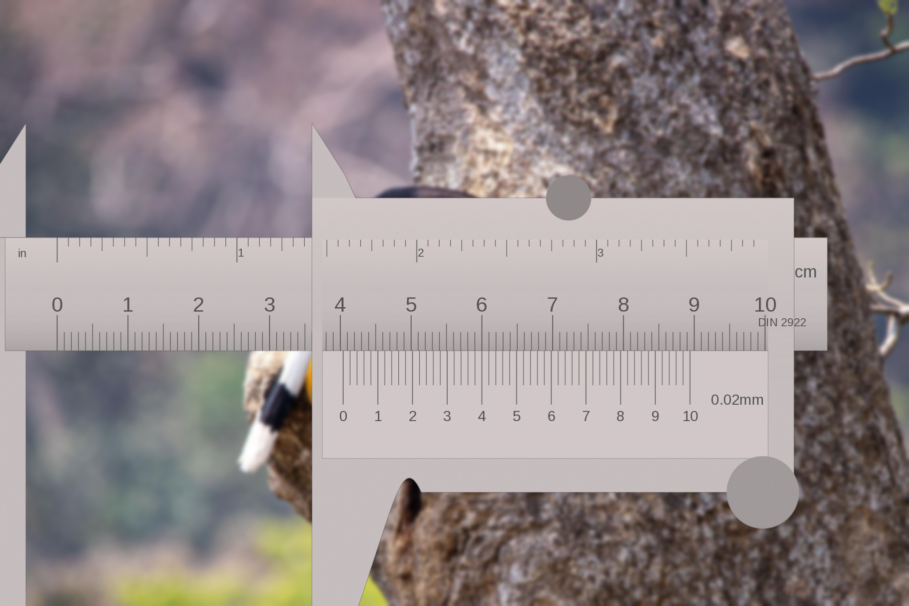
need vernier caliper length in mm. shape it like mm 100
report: mm 40.4
